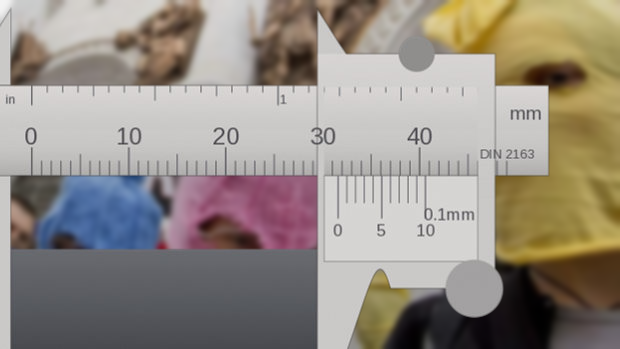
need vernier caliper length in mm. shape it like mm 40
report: mm 31.6
